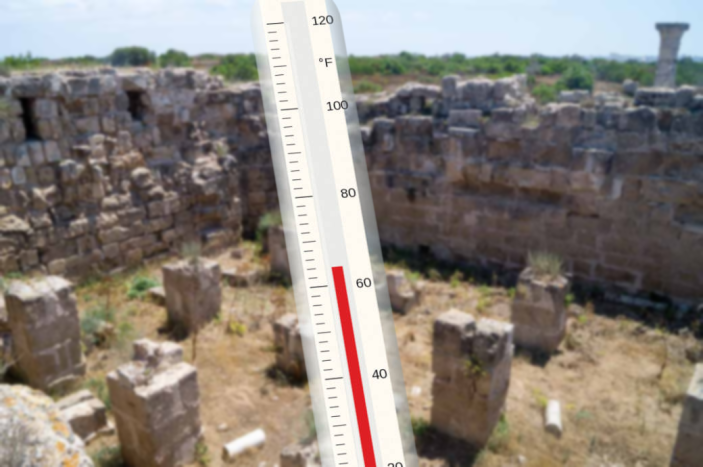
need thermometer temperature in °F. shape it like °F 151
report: °F 64
